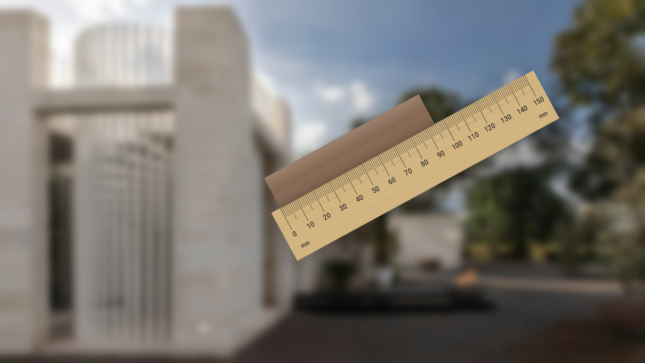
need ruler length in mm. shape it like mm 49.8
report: mm 95
